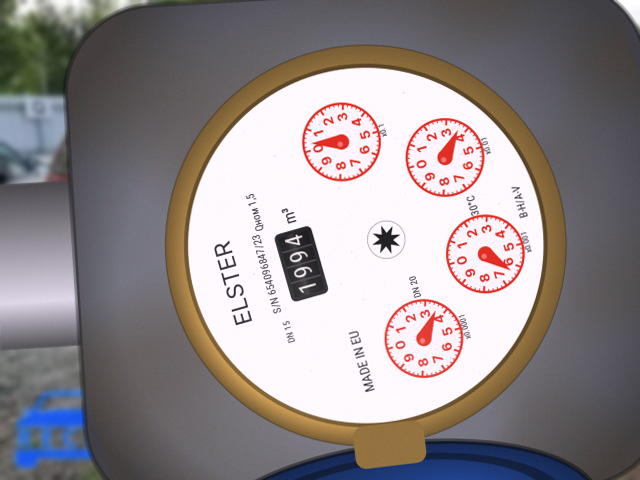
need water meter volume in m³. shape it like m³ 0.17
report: m³ 1994.0363
